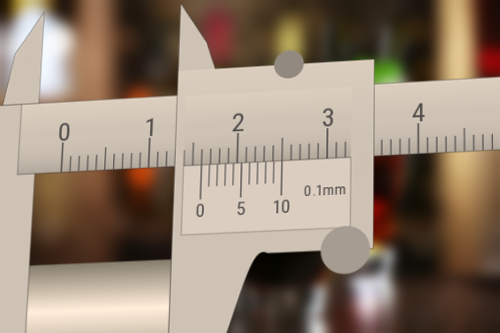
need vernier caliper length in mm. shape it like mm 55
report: mm 16.0
